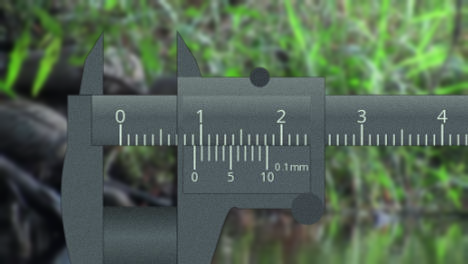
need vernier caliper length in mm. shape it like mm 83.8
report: mm 9.2
